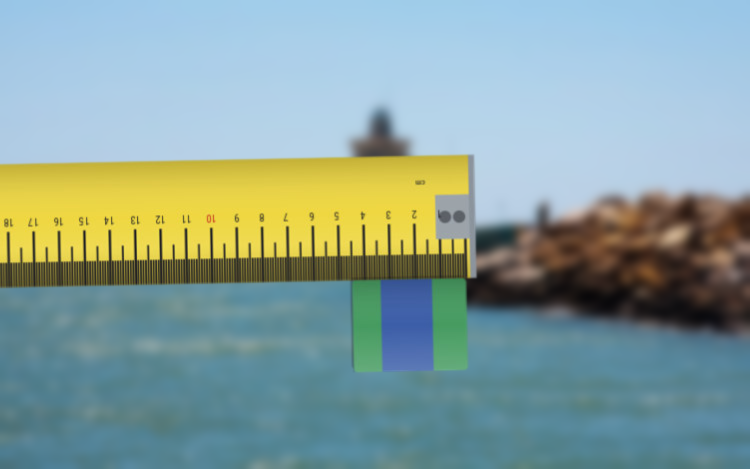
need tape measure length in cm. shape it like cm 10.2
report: cm 4.5
